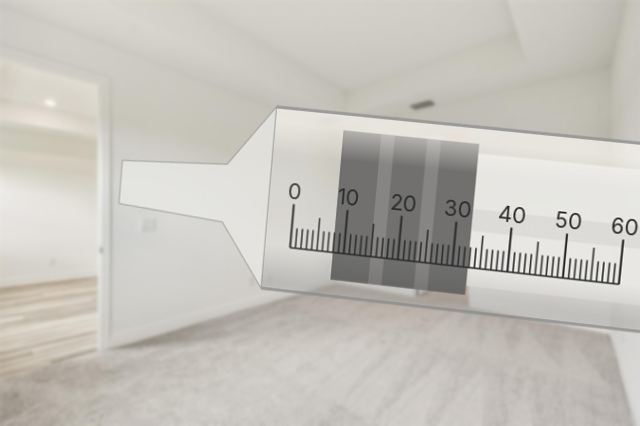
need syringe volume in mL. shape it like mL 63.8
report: mL 8
